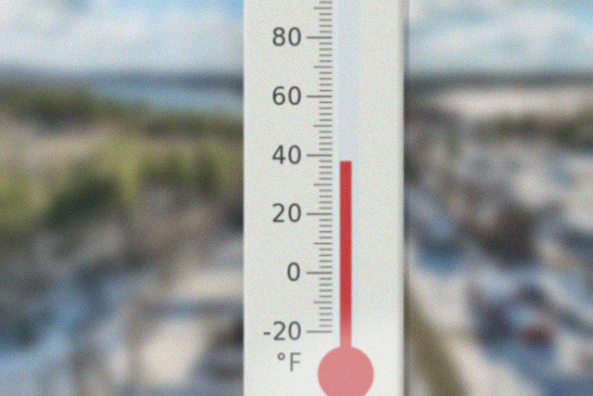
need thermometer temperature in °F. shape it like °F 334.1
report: °F 38
